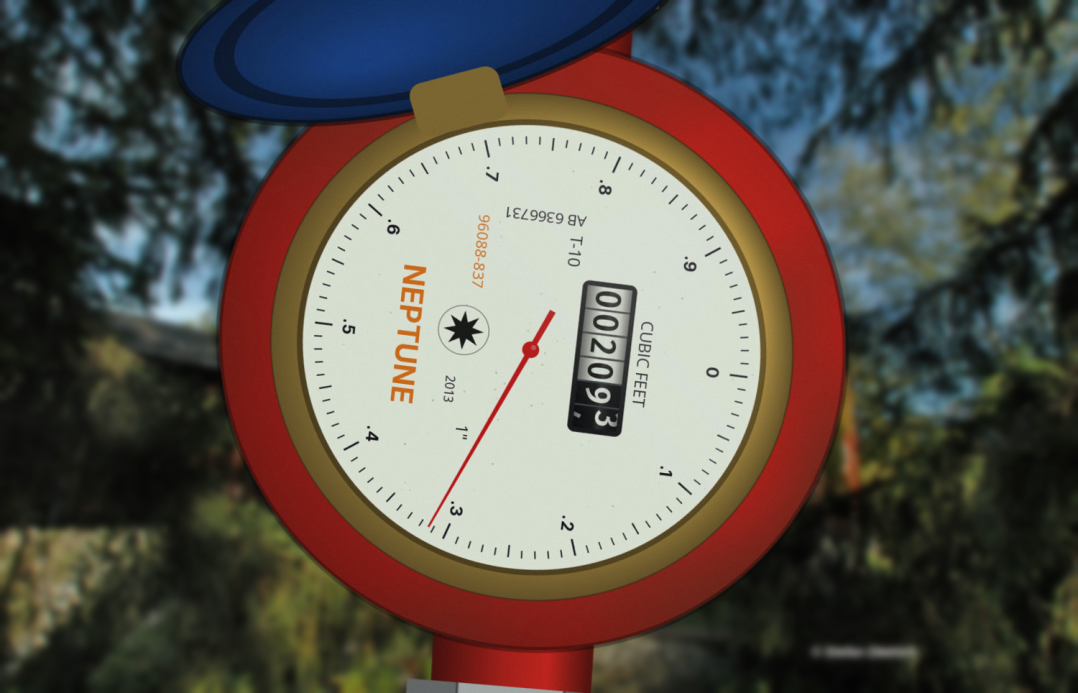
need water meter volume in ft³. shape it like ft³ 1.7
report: ft³ 2093.31
